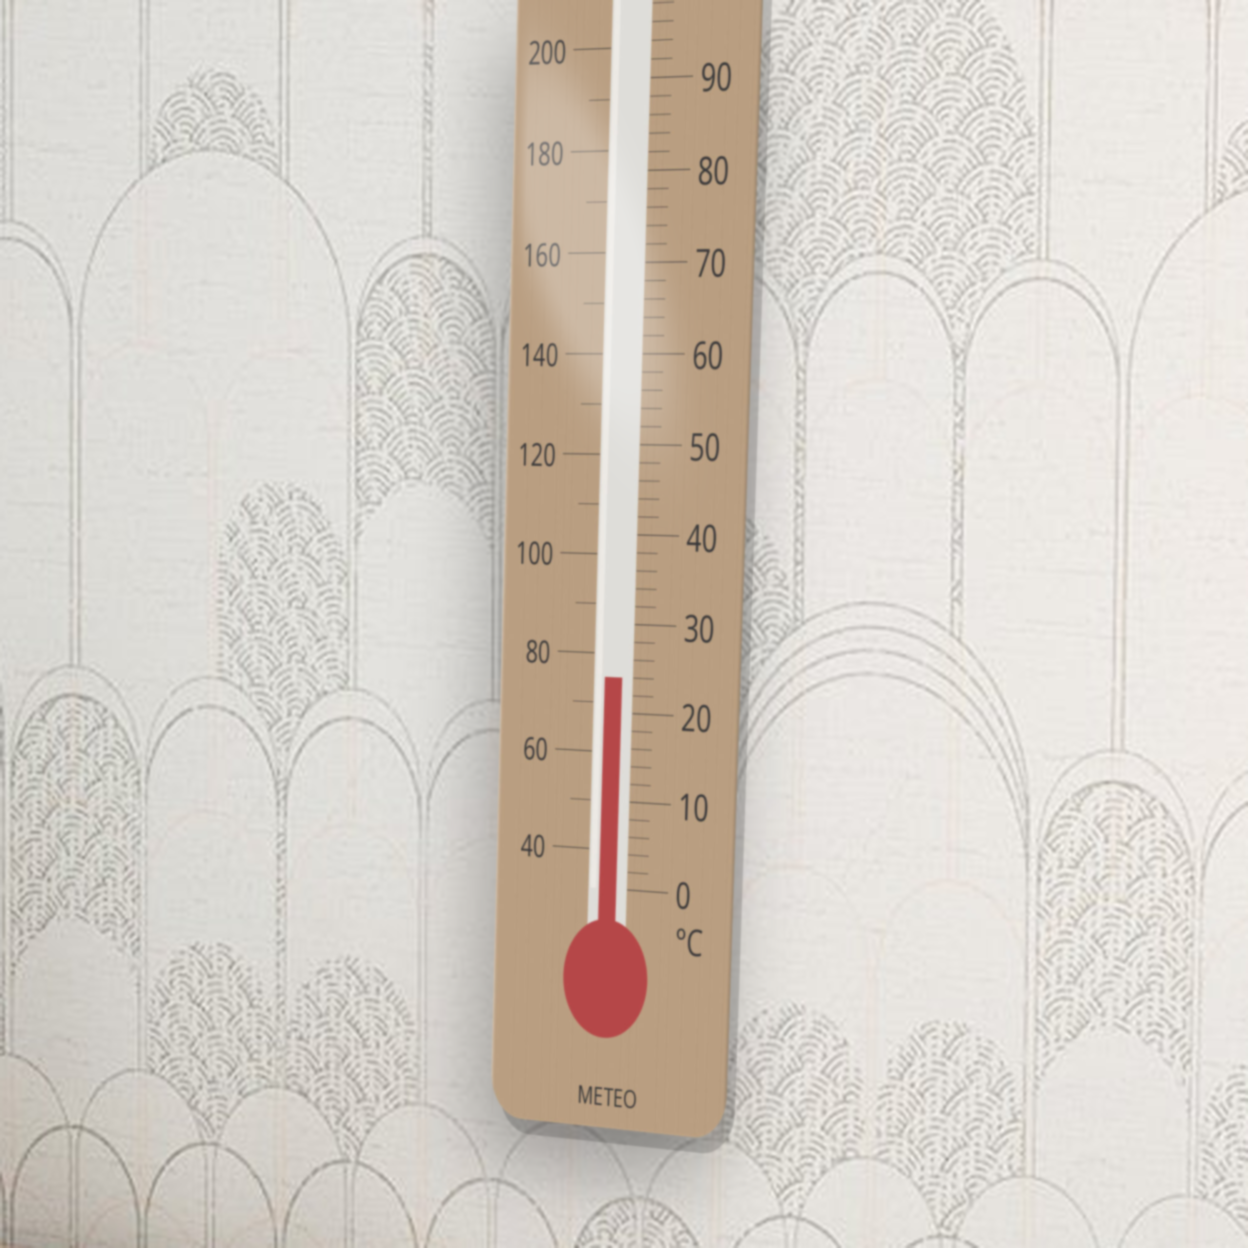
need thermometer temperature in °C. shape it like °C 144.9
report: °C 24
